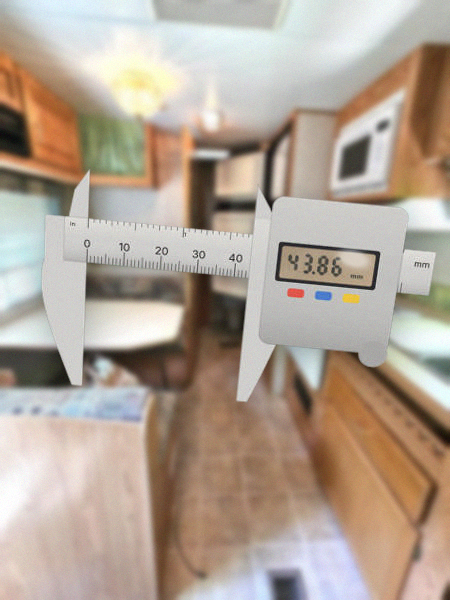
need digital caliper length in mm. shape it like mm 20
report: mm 43.86
